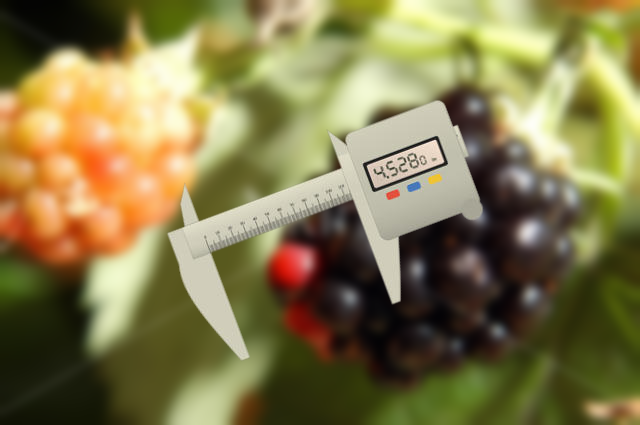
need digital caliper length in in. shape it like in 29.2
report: in 4.5280
